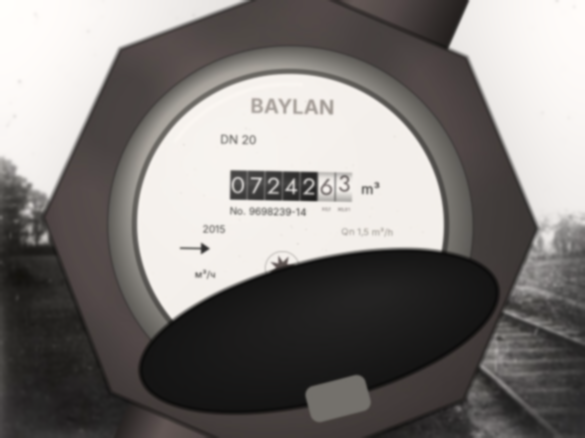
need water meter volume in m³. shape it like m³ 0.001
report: m³ 7242.63
